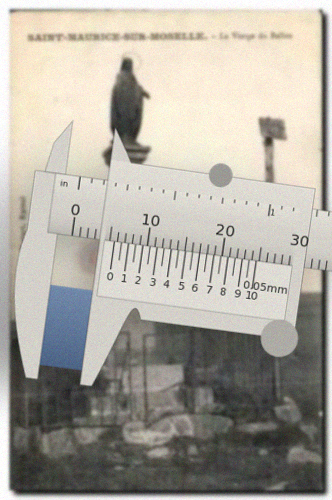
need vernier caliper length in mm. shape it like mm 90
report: mm 5.6
